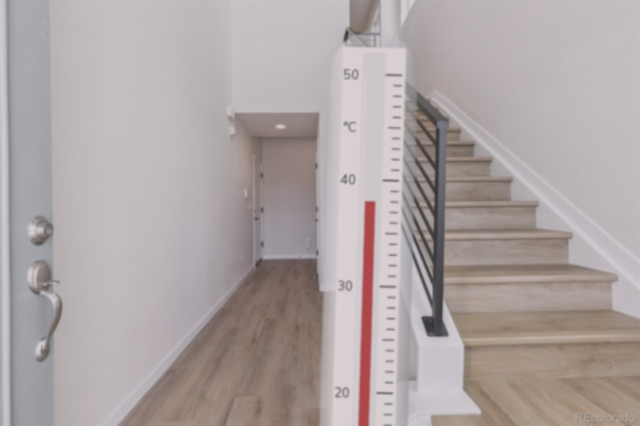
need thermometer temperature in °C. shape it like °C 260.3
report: °C 38
